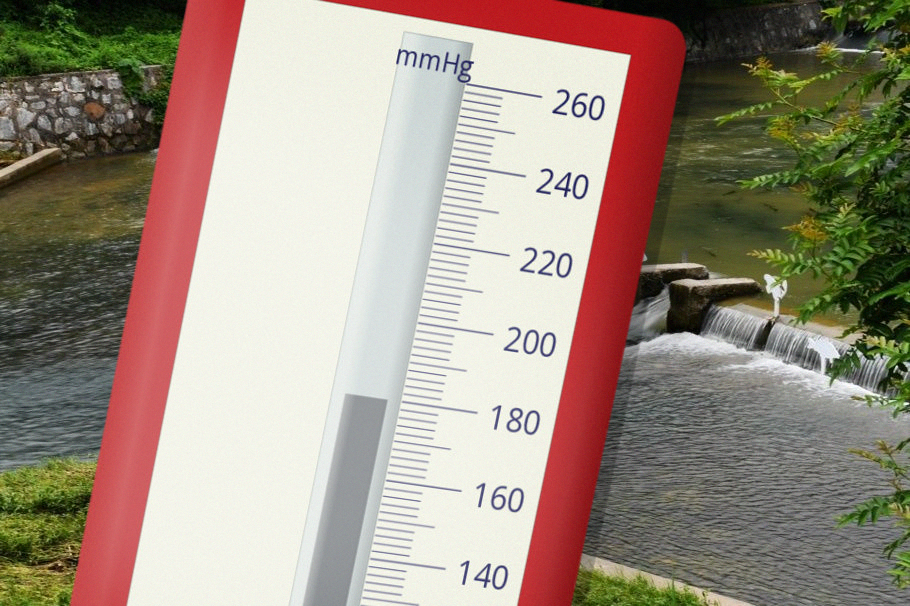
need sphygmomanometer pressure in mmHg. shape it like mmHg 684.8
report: mmHg 180
